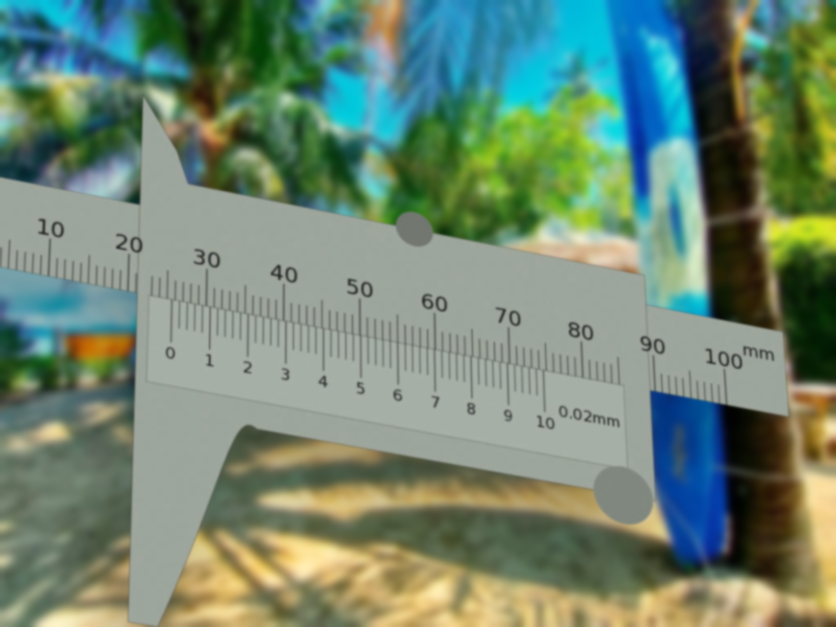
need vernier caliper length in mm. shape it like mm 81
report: mm 25.6
